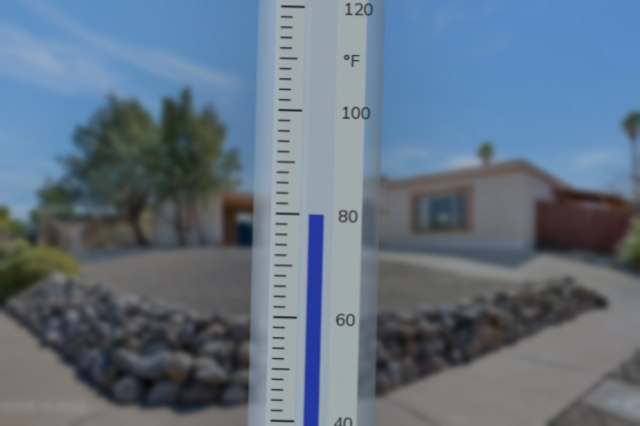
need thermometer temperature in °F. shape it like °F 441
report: °F 80
